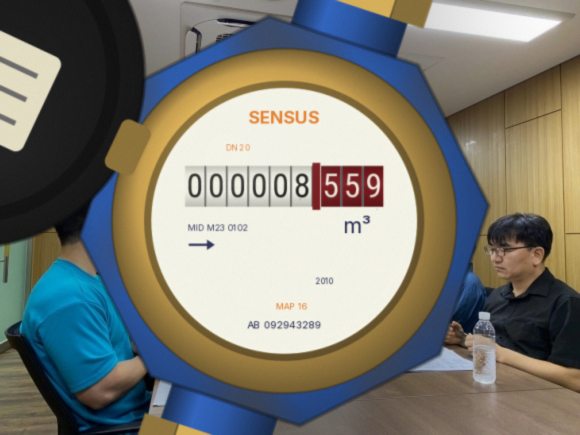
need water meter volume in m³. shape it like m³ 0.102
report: m³ 8.559
